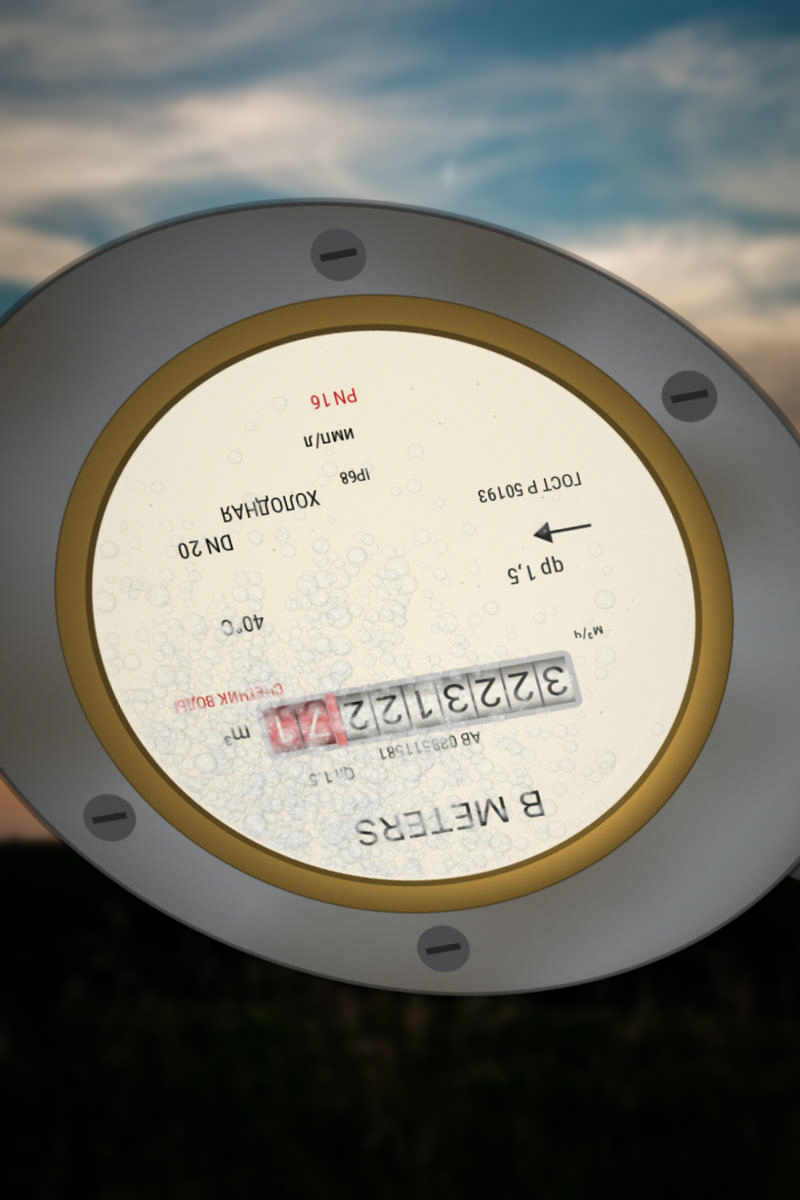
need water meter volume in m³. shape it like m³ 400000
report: m³ 3223122.71
